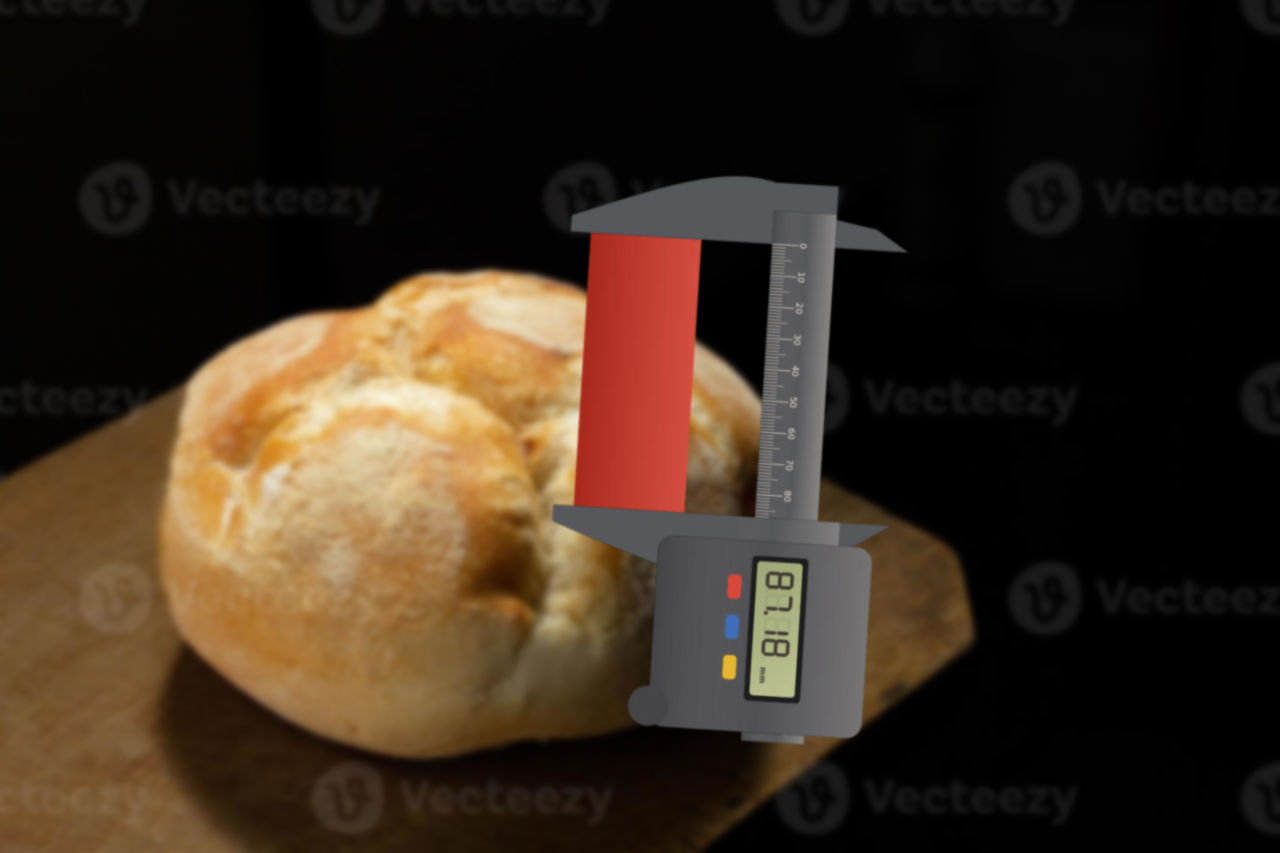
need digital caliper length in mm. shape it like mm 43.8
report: mm 87.18
